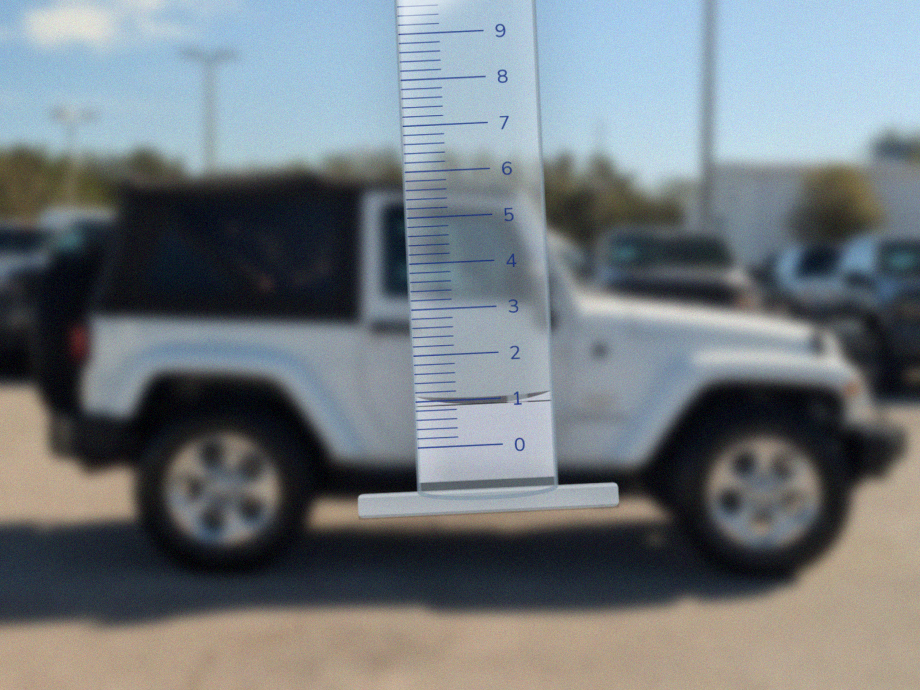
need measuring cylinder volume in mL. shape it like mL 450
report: mL 0.9
